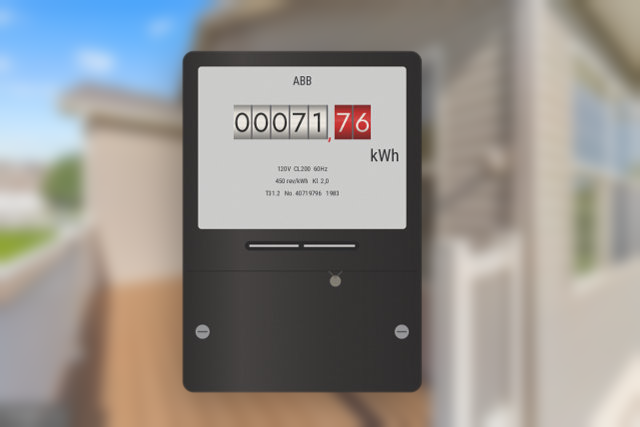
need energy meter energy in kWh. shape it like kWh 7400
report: kWh 71.76
